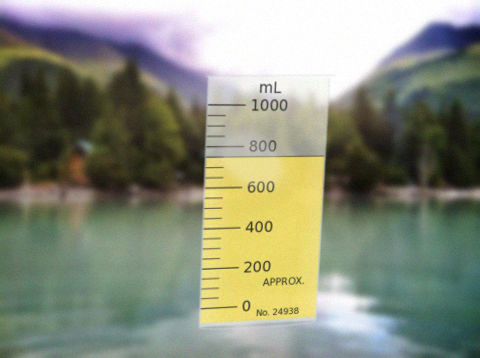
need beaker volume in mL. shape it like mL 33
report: mL 750
